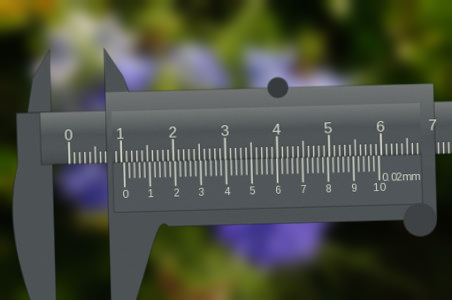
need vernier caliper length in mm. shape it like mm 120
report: mm 10.5
